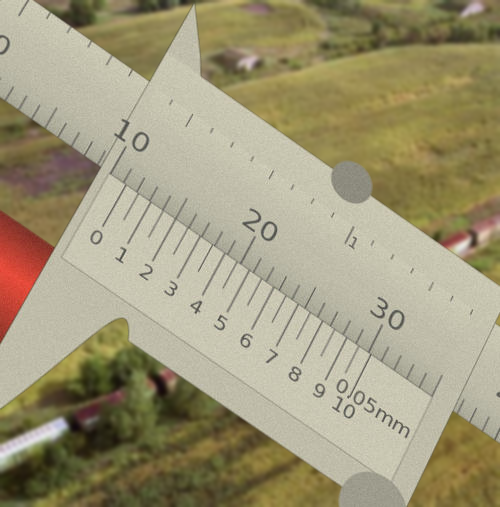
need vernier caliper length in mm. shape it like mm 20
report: mm 11.2
